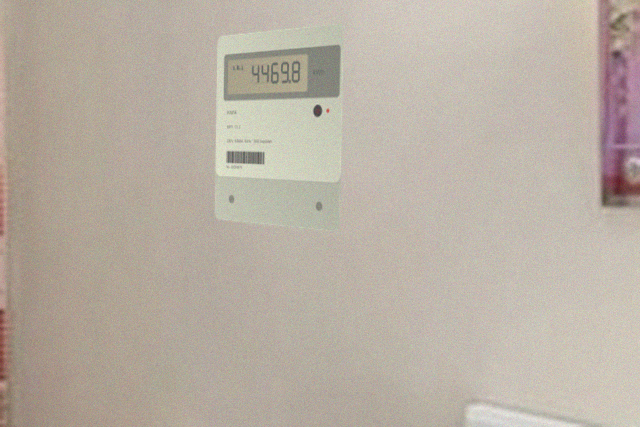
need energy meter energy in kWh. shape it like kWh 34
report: kWh 4469.8
